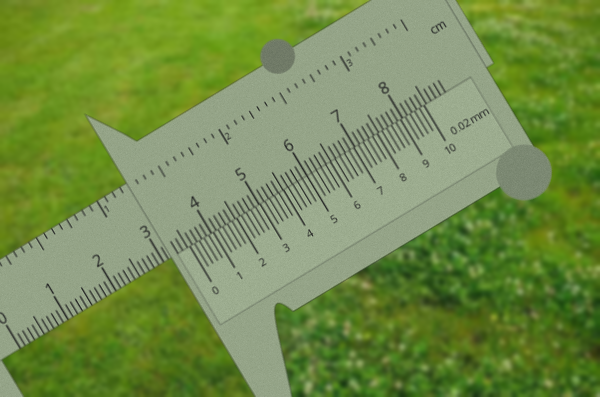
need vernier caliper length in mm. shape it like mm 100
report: mm 35.5
